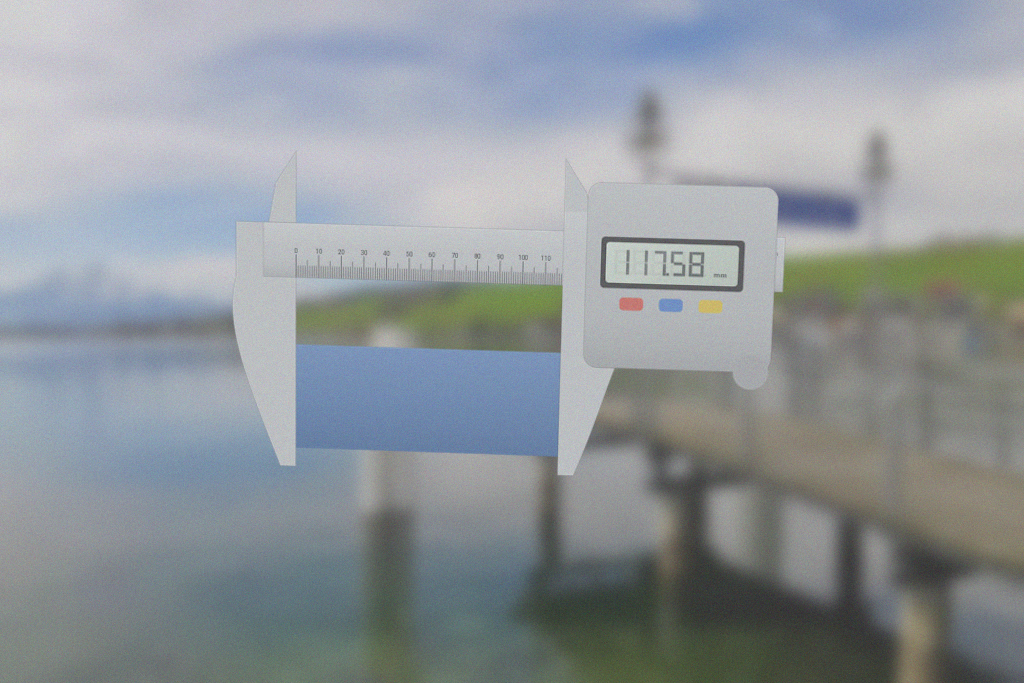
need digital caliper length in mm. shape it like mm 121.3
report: mm 117.58
